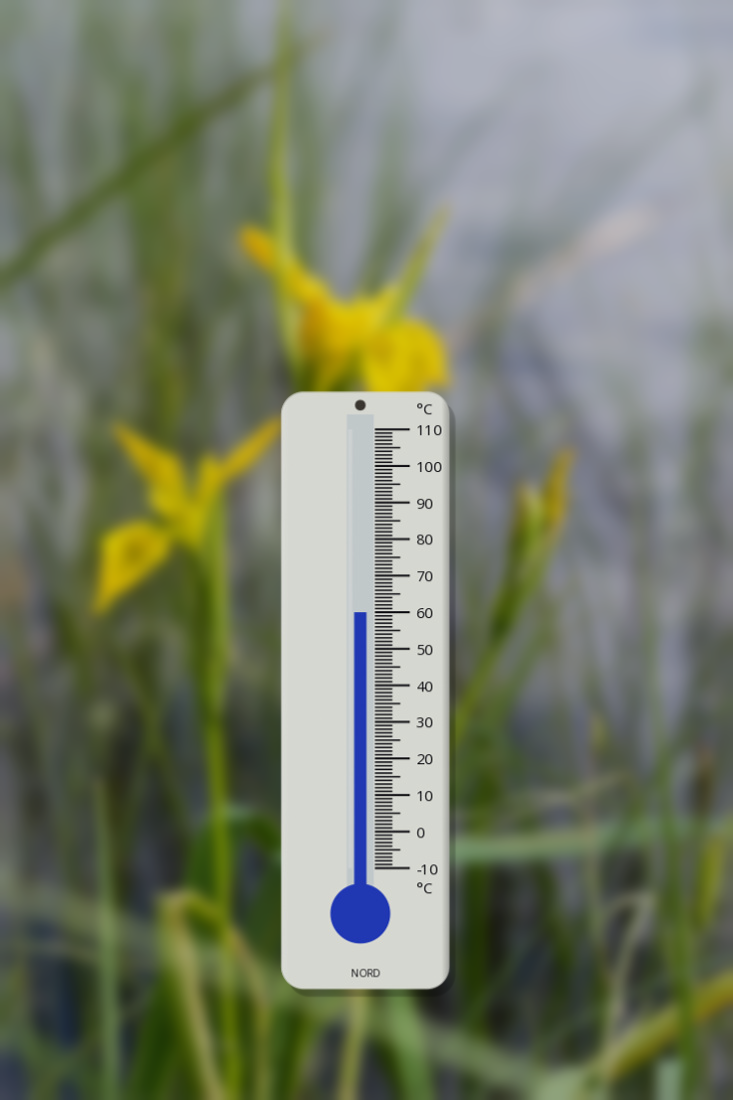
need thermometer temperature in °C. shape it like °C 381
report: °C 60
